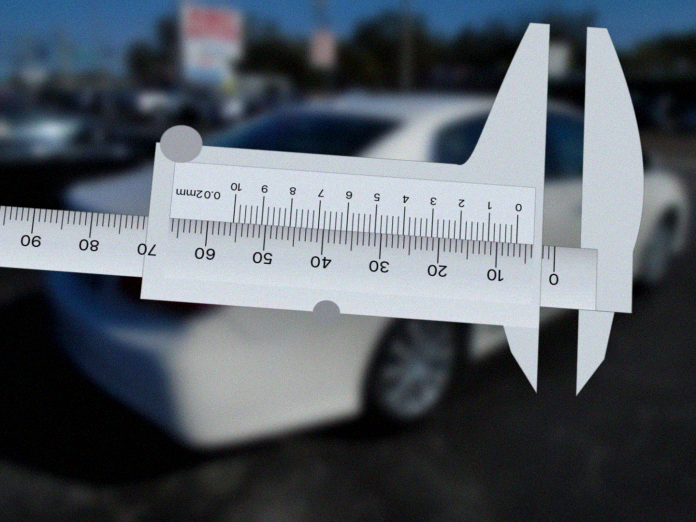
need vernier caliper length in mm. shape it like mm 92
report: mm 6.6
